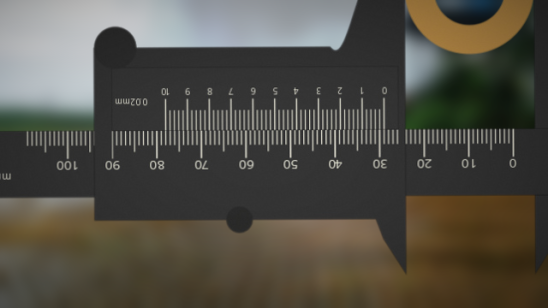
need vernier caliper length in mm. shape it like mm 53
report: mm 29.0
